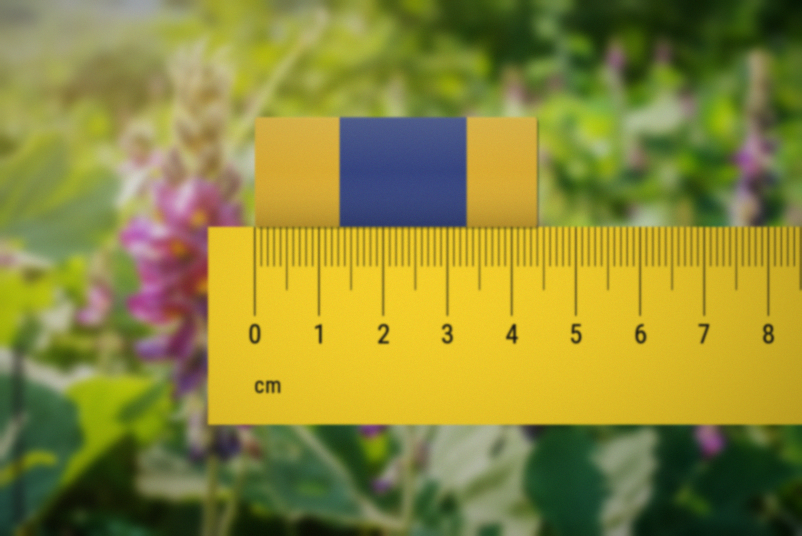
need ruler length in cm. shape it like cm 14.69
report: cm 4.4
